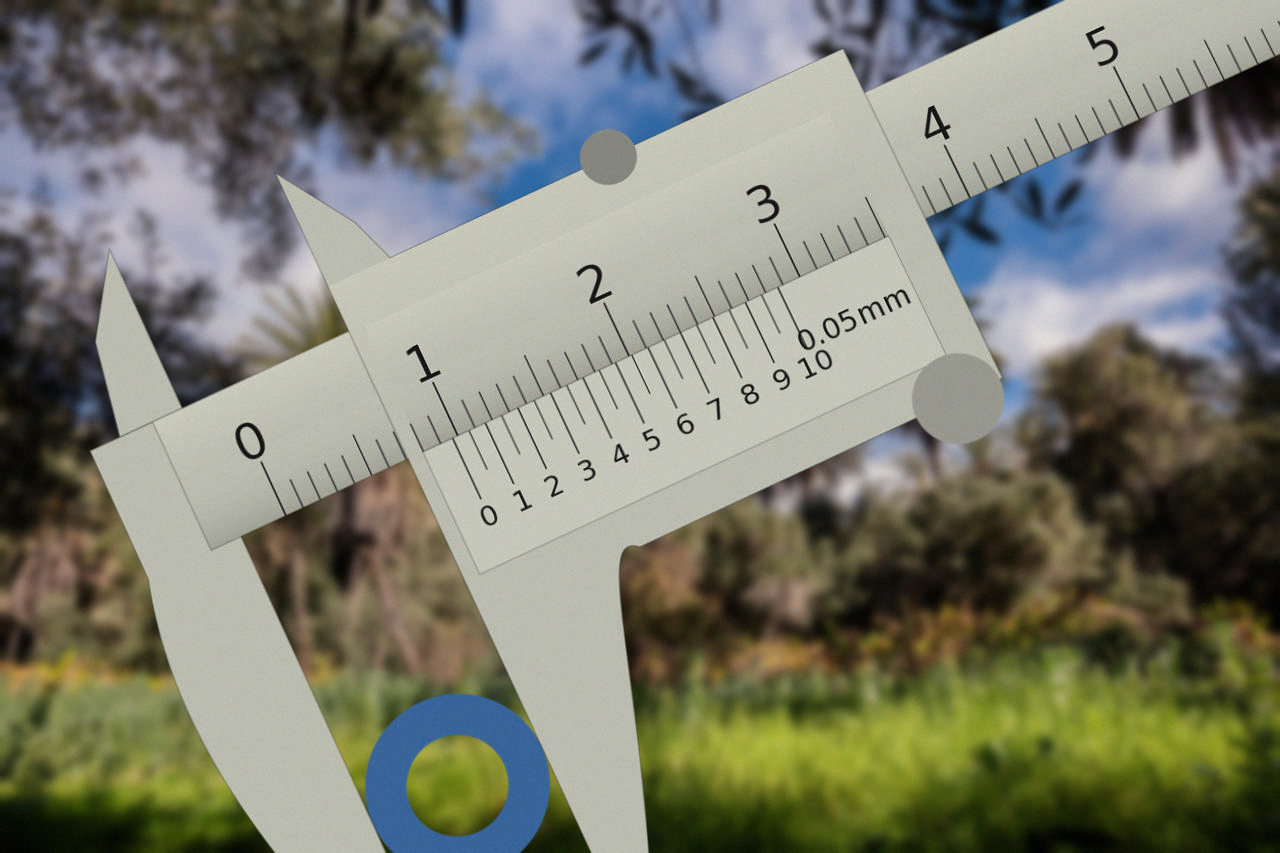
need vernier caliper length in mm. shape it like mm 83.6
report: mm 9.7
